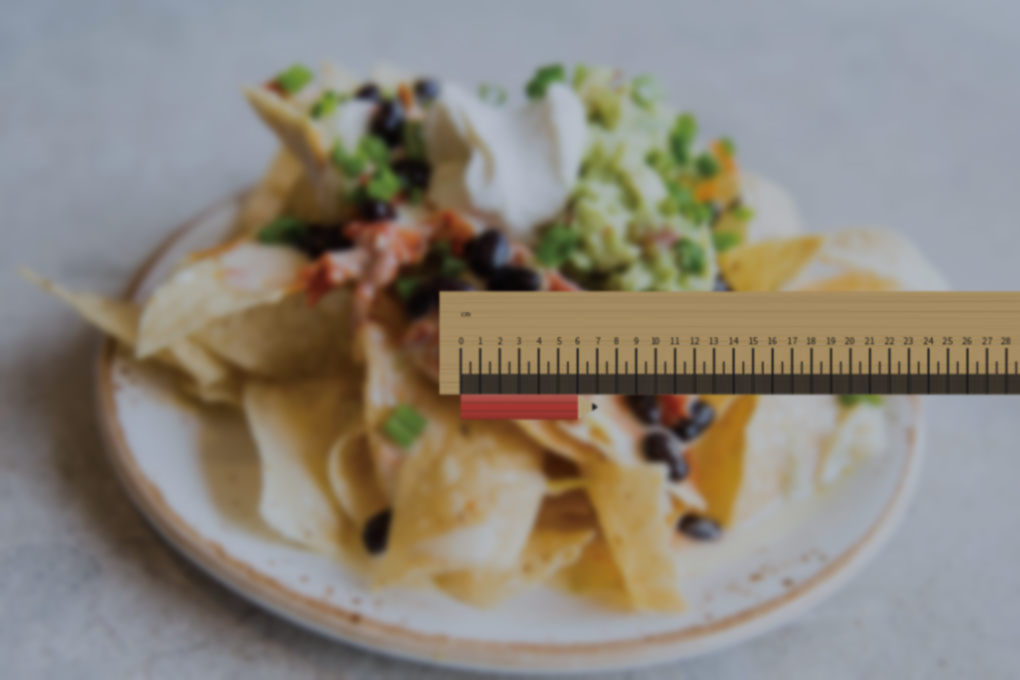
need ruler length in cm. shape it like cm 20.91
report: cm 7
